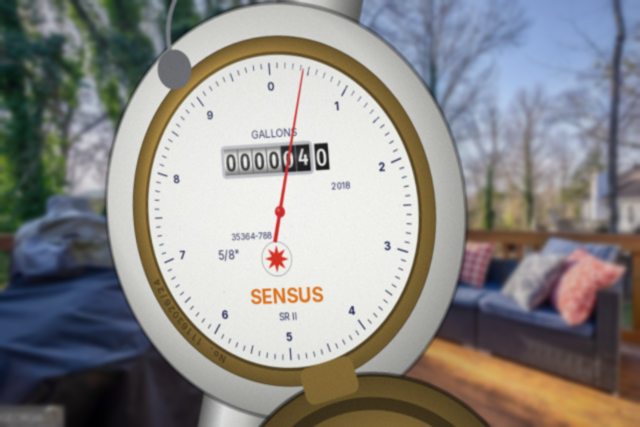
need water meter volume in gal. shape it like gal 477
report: gal 40.4
